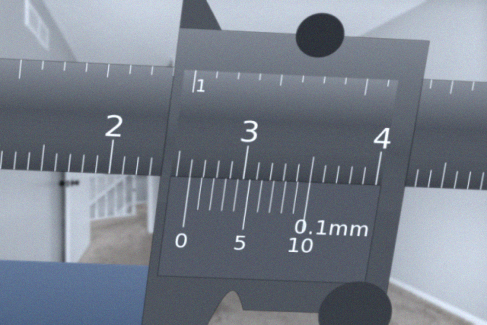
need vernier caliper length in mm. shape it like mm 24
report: mm 26.0
